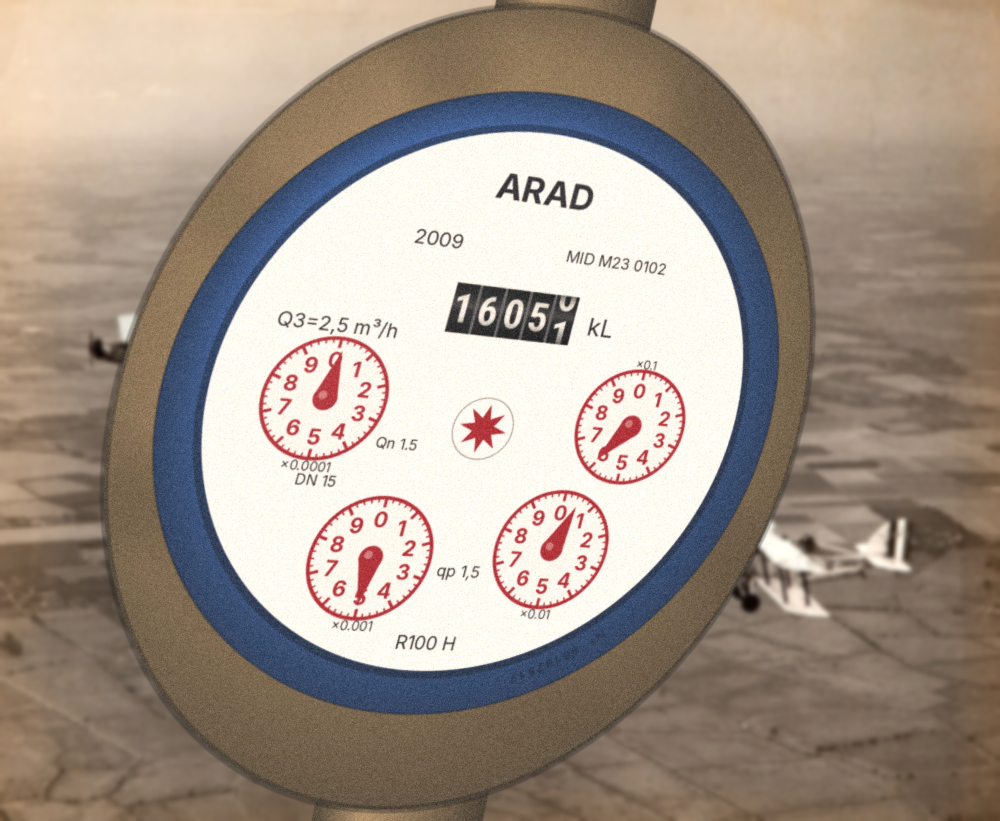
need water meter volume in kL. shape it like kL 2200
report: kL 16050.6050
